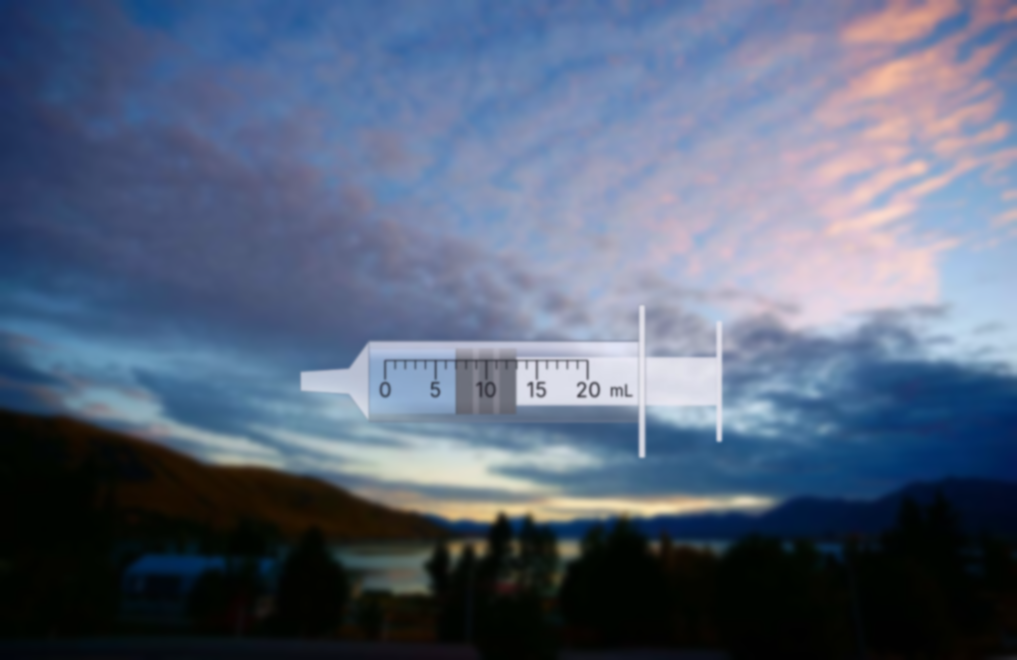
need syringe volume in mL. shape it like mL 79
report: mL 7
